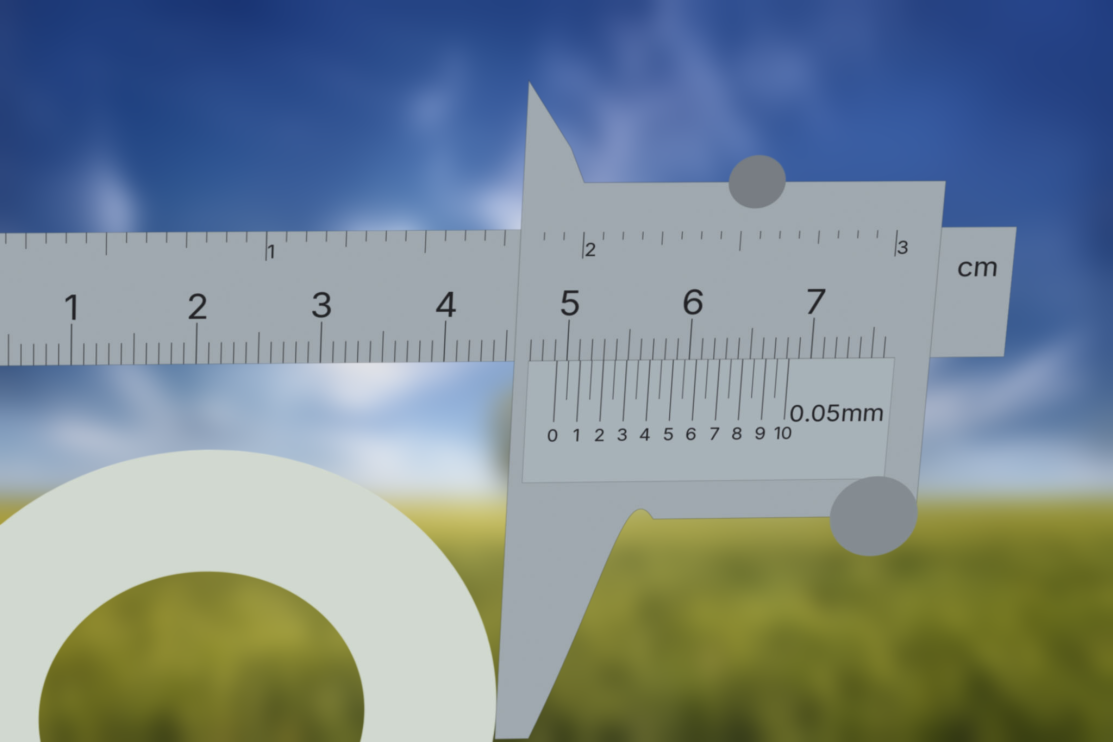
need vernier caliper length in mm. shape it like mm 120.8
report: mm 49.2
